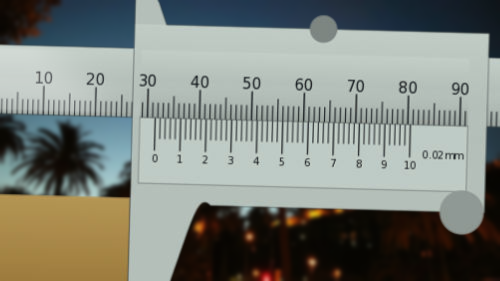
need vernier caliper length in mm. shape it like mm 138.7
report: mm 31.5
